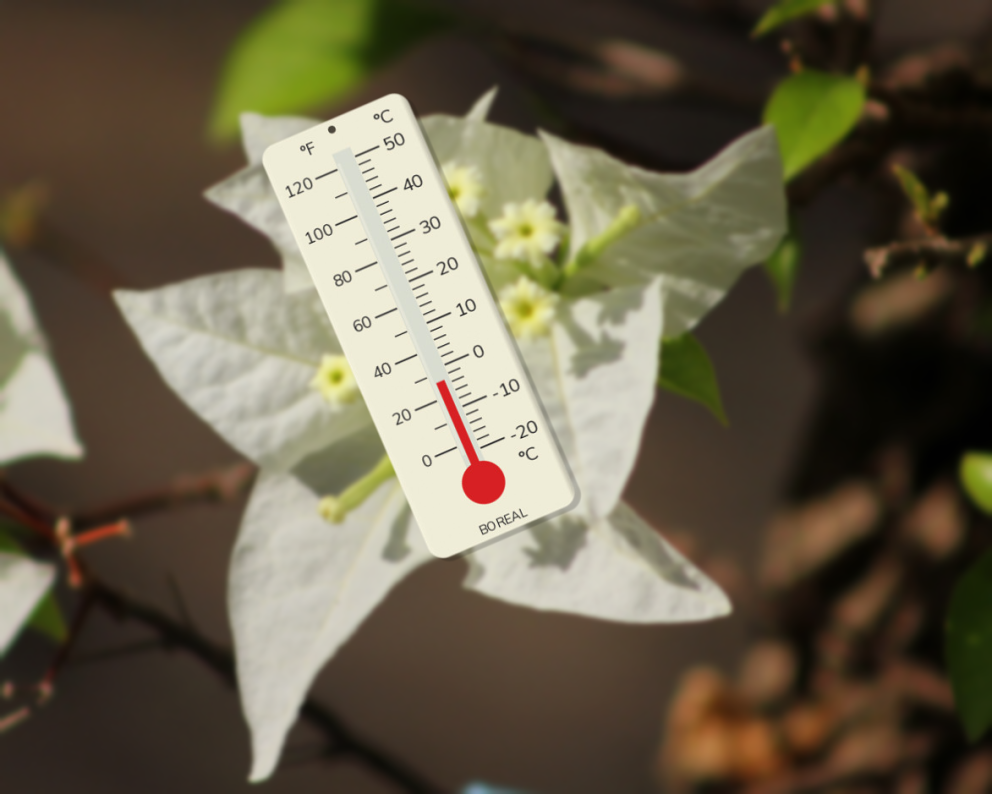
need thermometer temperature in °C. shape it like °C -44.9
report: °C -3
